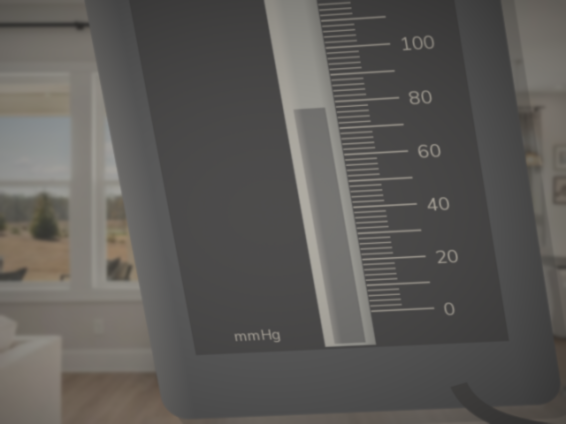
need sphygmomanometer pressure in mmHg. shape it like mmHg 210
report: mmHg 78
